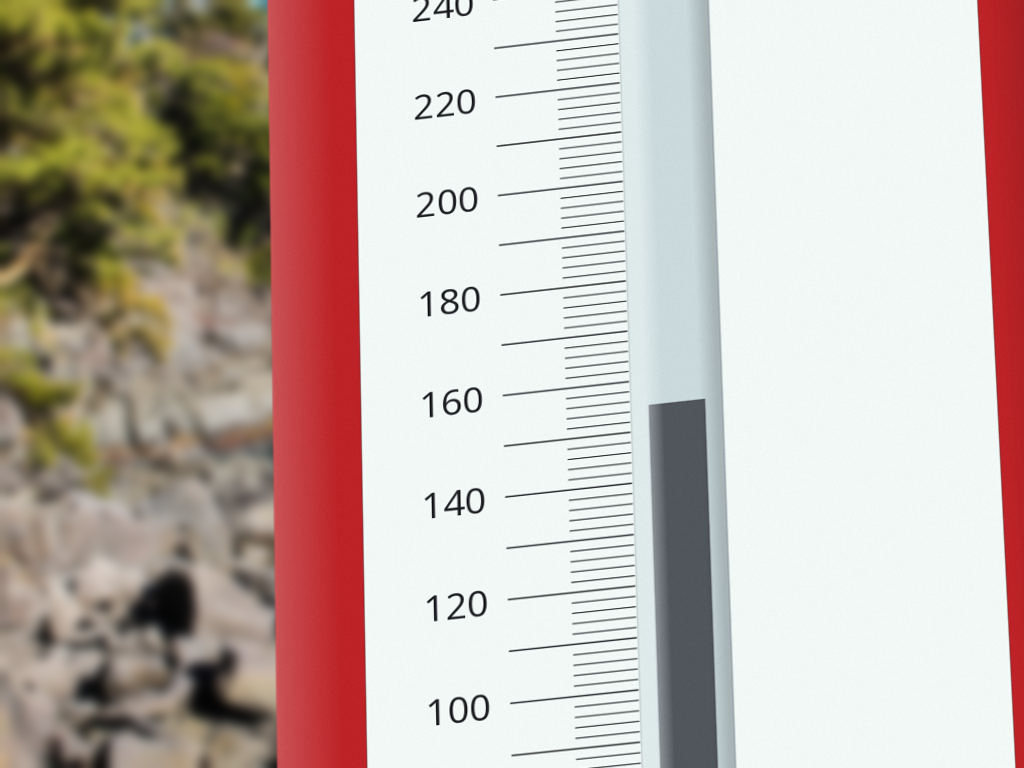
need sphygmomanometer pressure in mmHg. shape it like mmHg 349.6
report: mmHg 155
